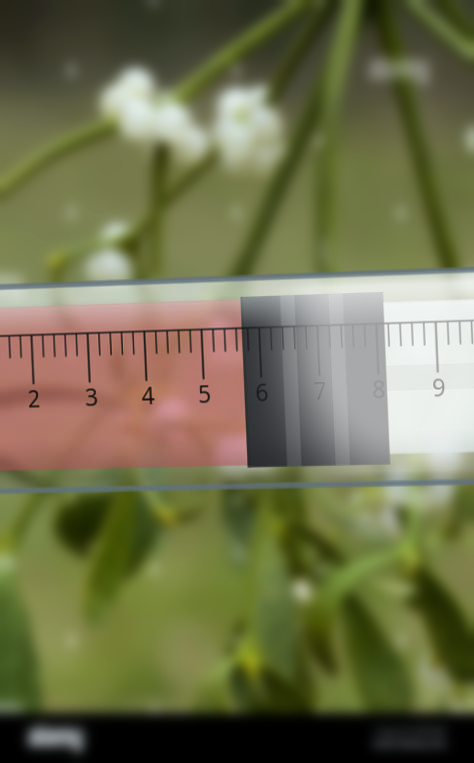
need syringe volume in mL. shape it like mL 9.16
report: mL 5.7
